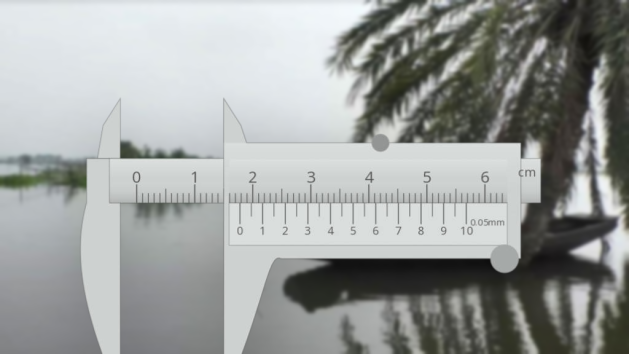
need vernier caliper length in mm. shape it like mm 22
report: mm 17.8
